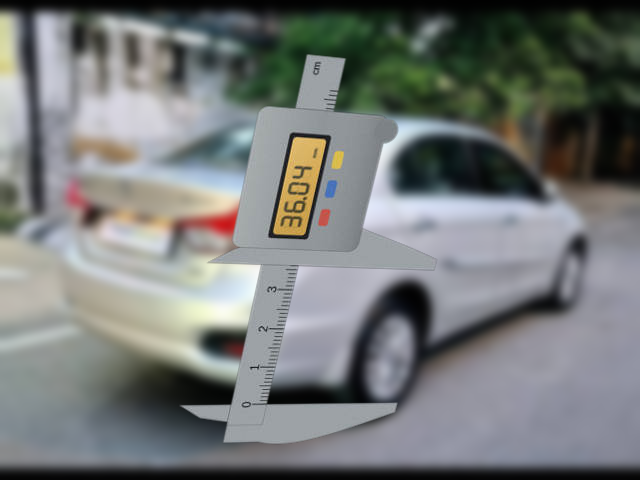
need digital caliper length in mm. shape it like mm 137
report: mm 36.04
